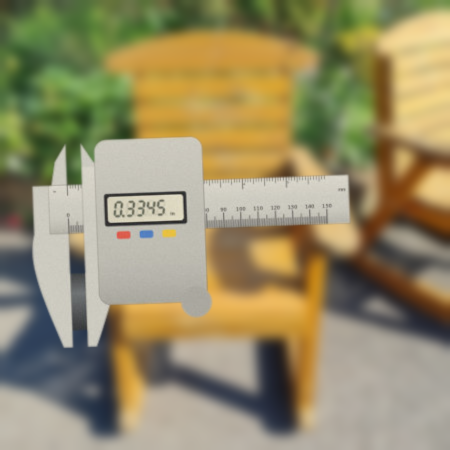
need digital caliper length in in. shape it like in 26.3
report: in 0.3345
